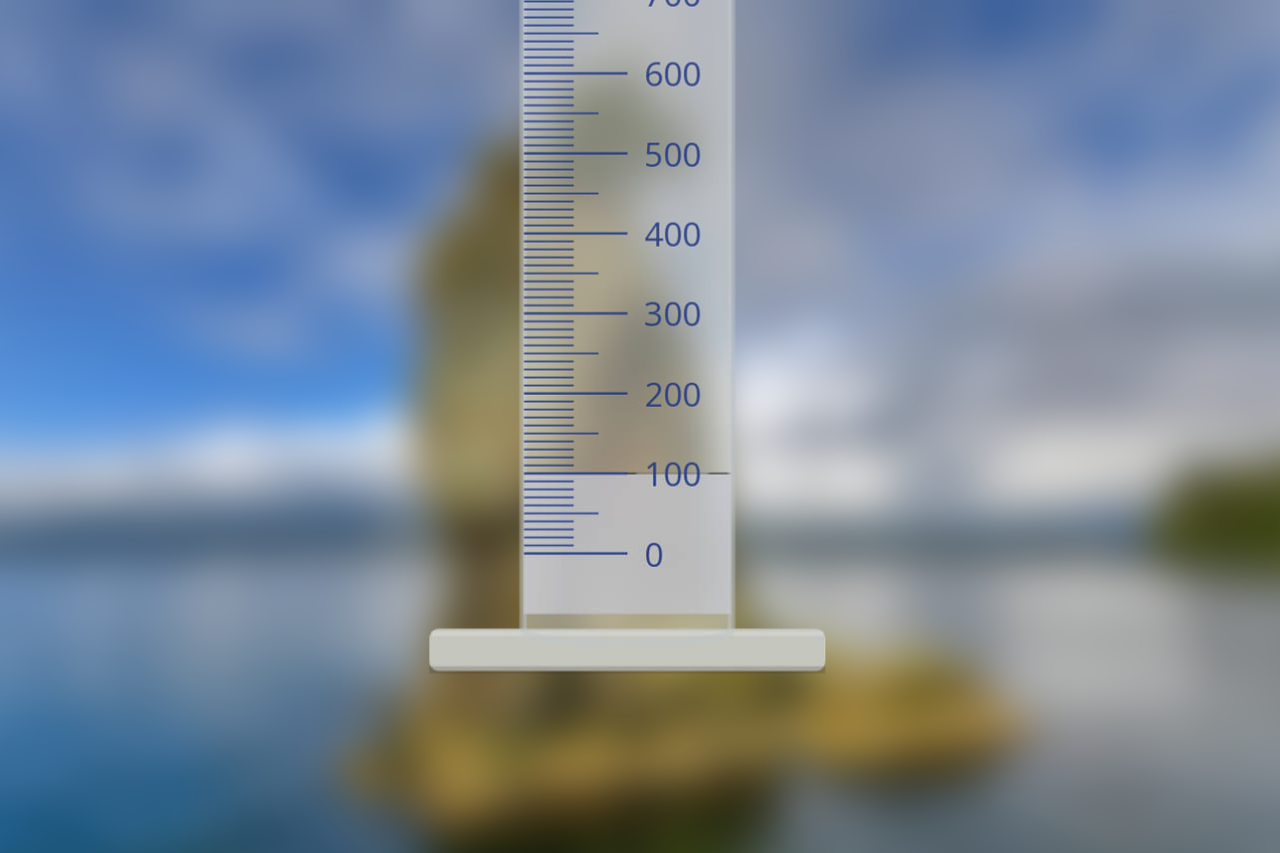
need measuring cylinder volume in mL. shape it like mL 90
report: mL 100
